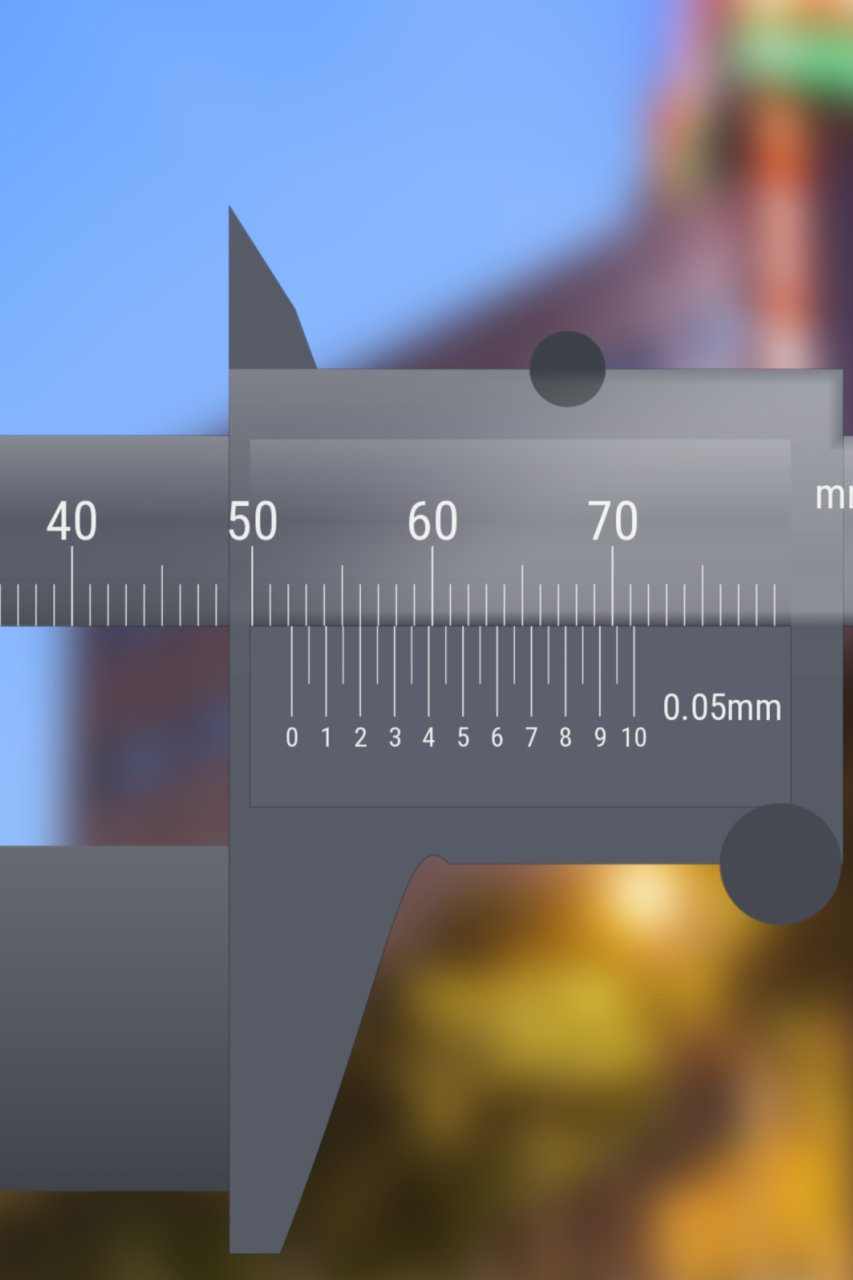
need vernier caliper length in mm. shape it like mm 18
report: mm 52.2
